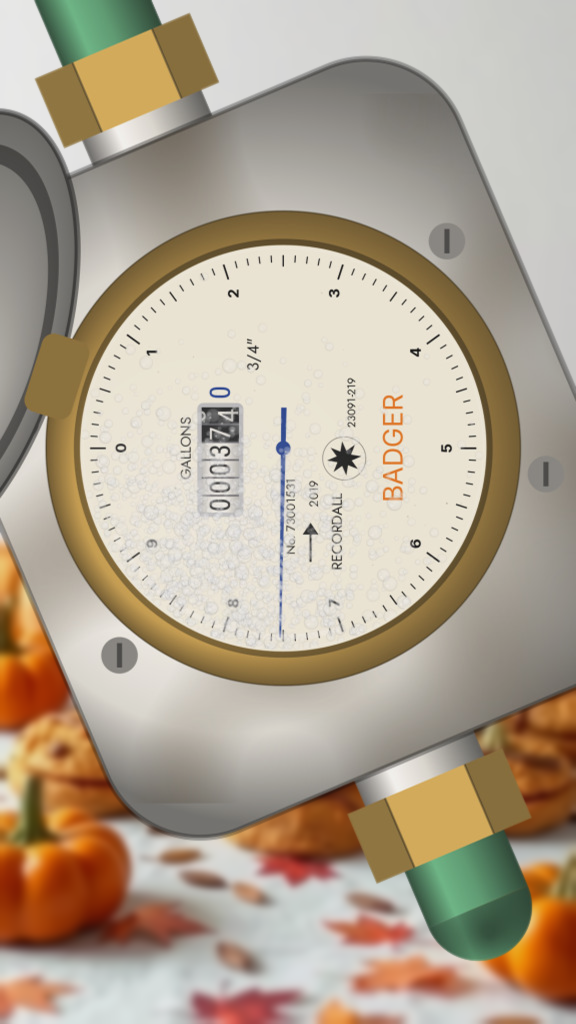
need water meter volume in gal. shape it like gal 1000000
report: gal 3737.5
